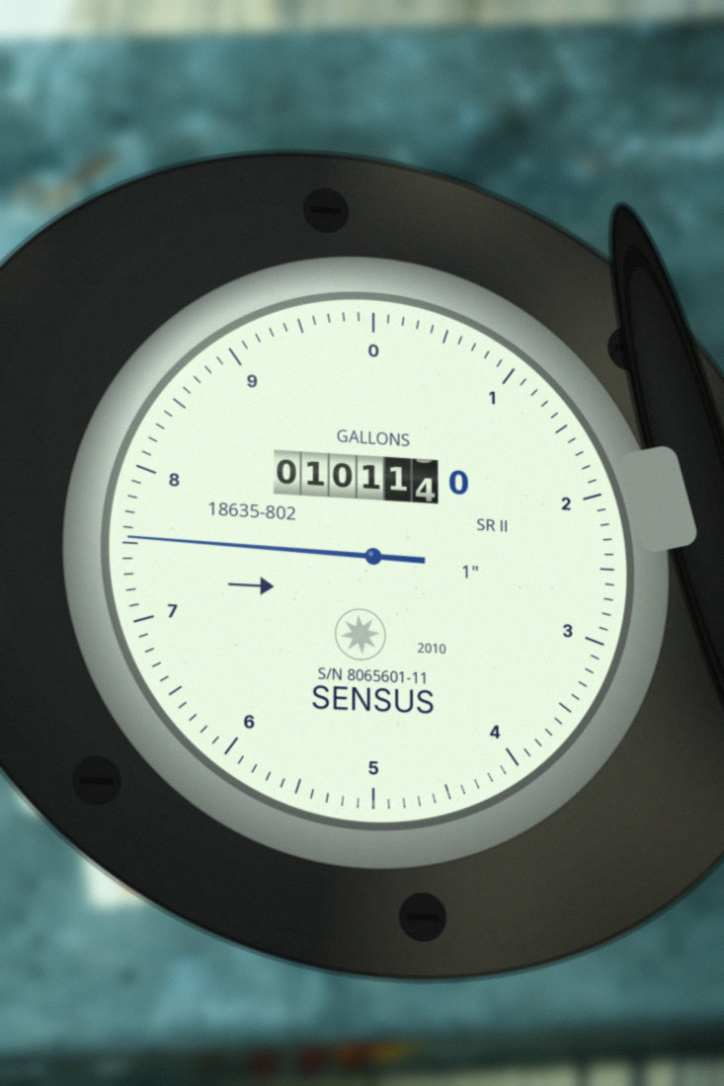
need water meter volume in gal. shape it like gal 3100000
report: gal 101137.5
